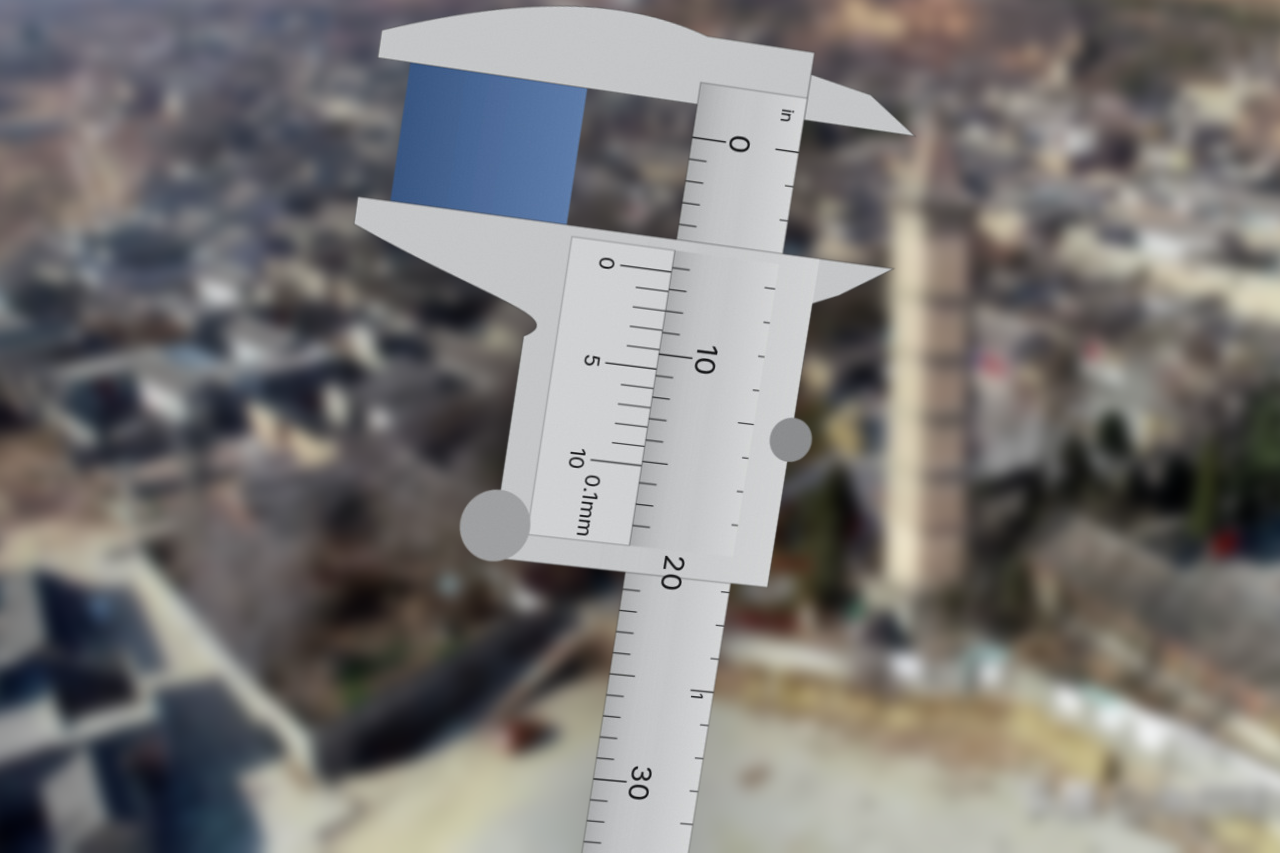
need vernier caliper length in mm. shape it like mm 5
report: mm 6.2
